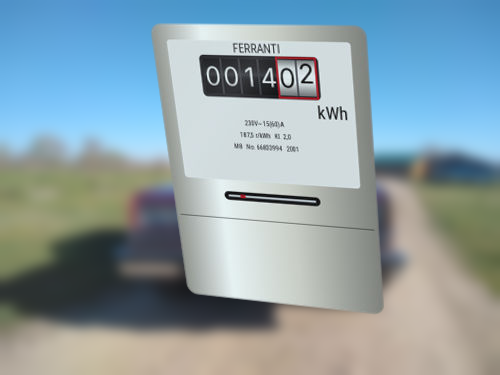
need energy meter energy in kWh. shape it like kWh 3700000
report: kWh 14.02
